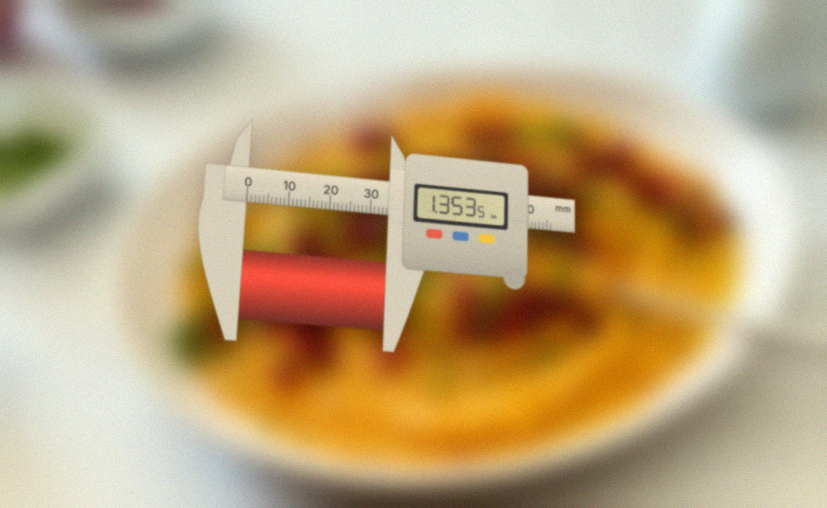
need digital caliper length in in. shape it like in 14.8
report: in 1.3535
